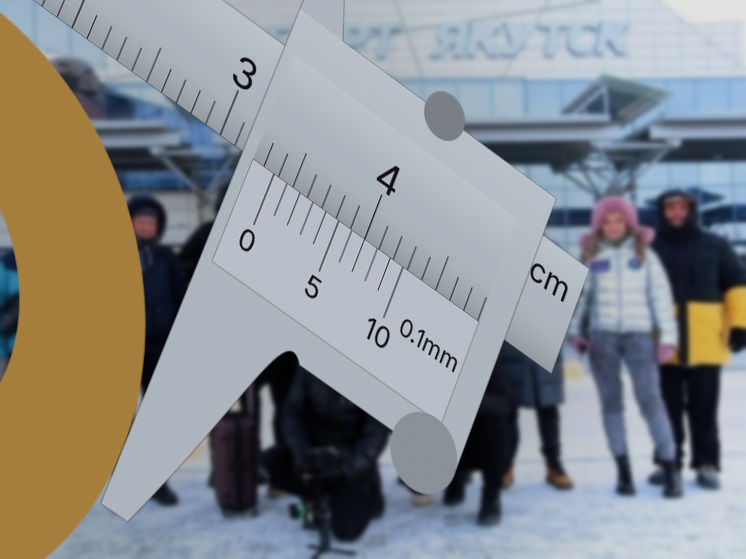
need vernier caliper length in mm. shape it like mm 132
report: mm 33.7
